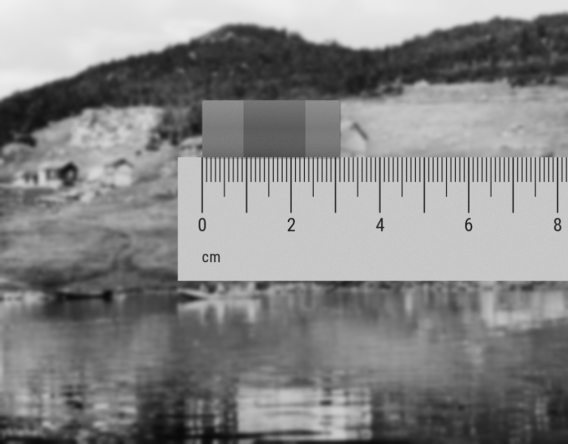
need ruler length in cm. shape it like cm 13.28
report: cm 3.1
